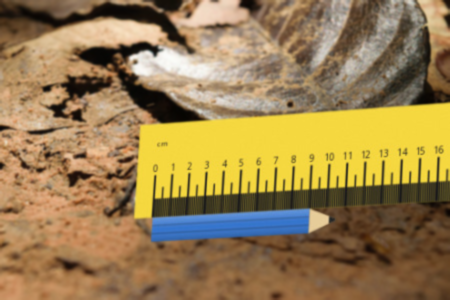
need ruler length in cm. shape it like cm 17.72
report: cm 10.5
